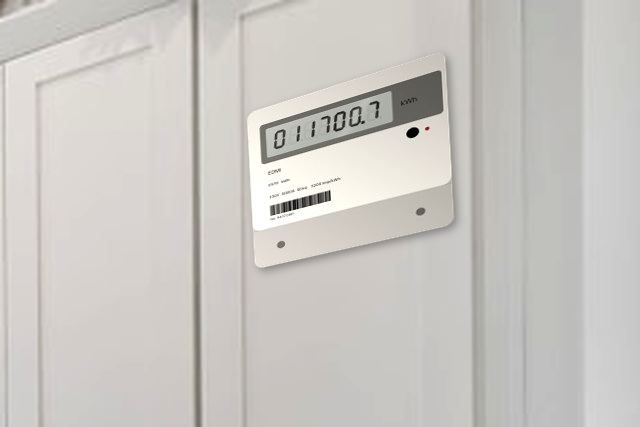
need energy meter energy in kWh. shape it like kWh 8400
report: kWh 11700.7
